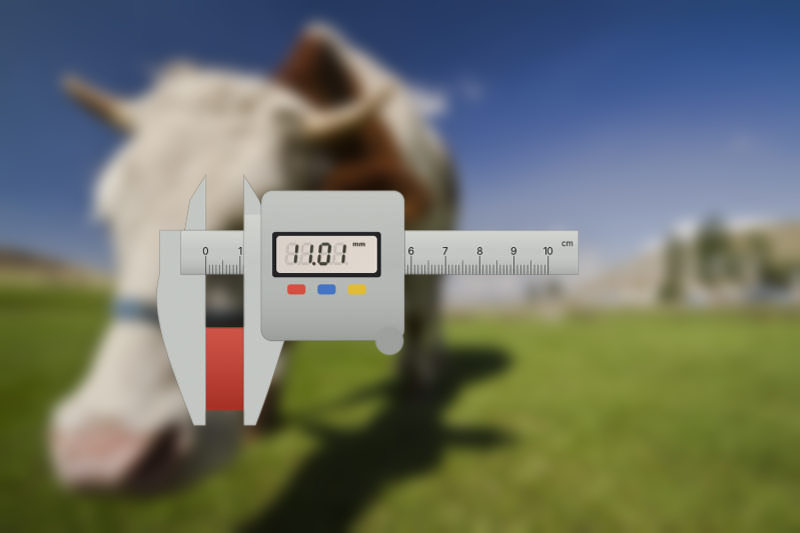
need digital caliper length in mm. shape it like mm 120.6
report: mm 11.01
